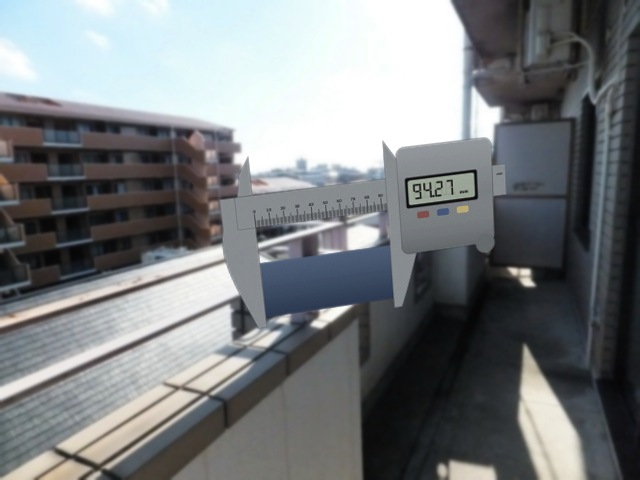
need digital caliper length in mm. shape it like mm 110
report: mm 94.27
